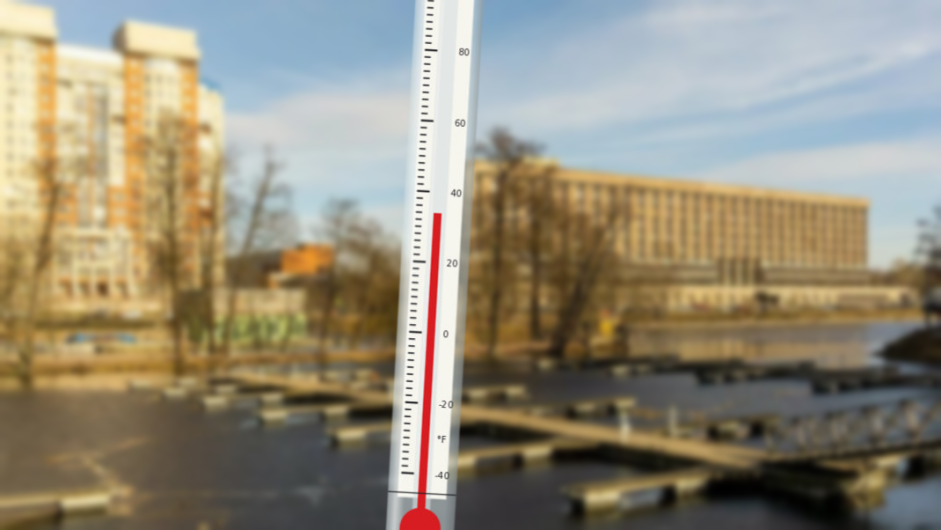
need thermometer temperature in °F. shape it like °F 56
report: °F 34
